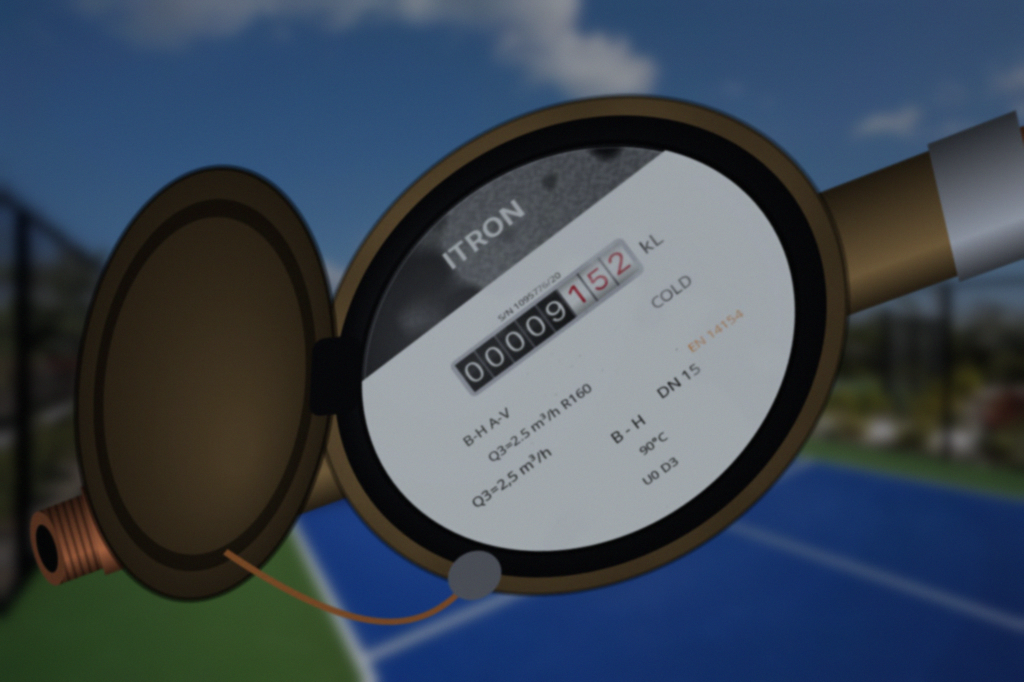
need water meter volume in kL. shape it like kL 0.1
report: kL 9.152
